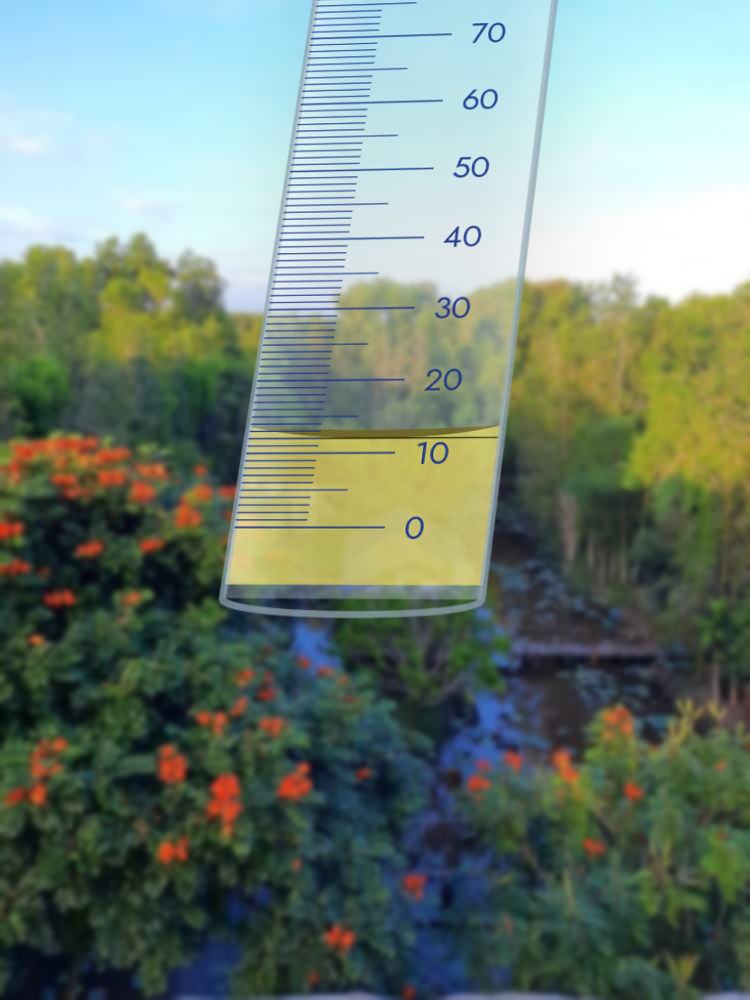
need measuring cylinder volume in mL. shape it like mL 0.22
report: mL 12
